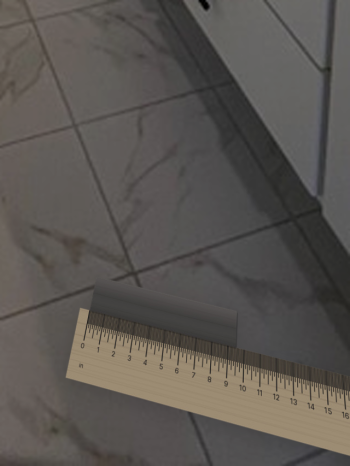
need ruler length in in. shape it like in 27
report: in 9.5
